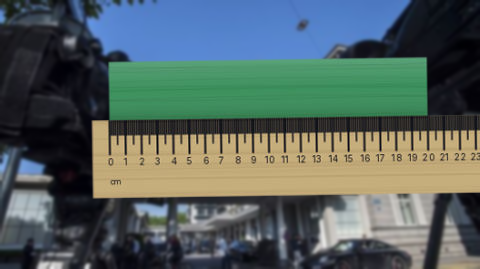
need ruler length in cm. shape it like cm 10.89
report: cm 20
